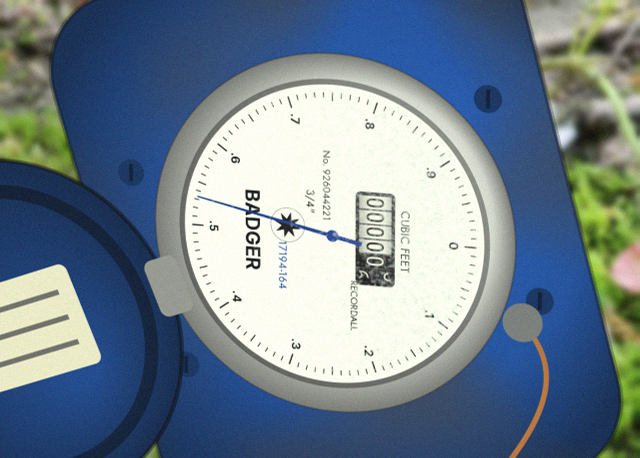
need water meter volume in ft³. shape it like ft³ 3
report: ft³ 5.53
